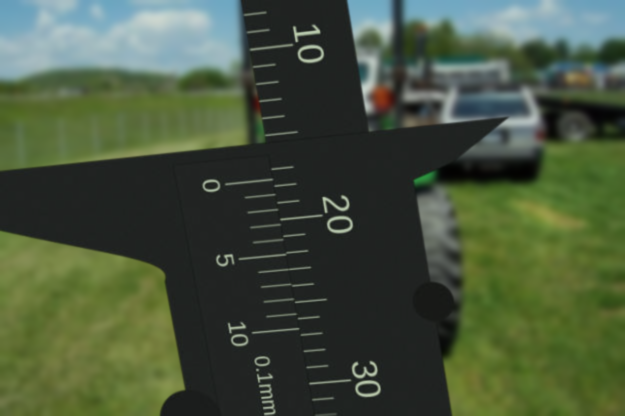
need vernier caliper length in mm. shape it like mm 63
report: mm 17.6
